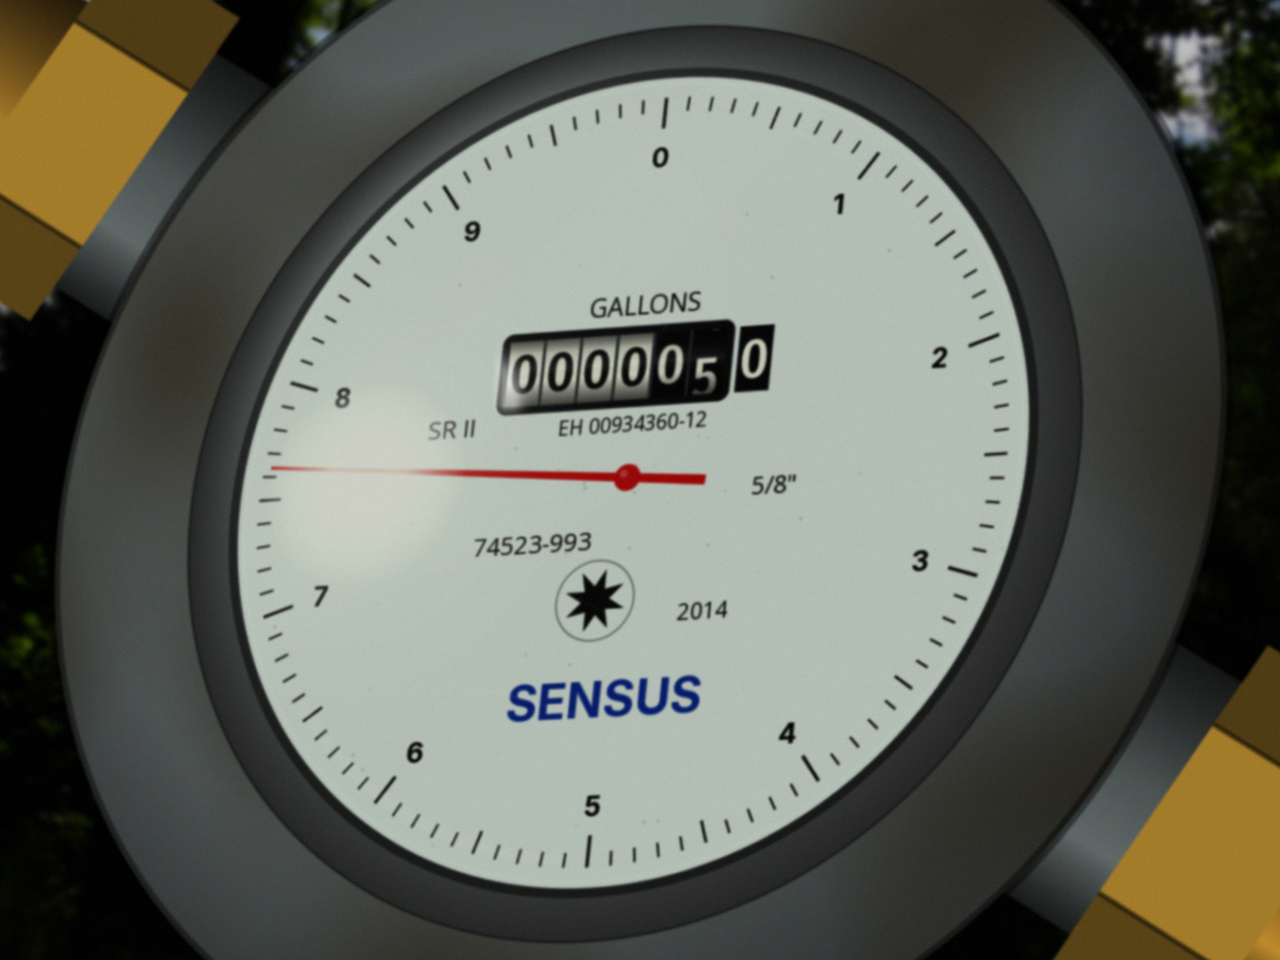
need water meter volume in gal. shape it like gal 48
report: gal 47.6
